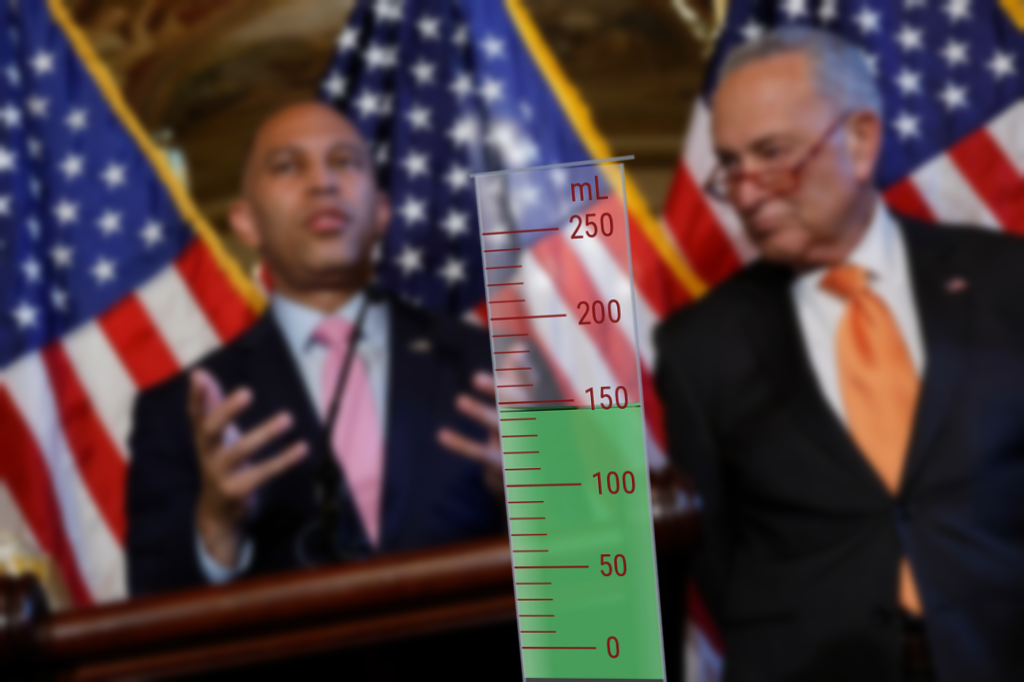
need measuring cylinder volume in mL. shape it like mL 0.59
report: mL 145
